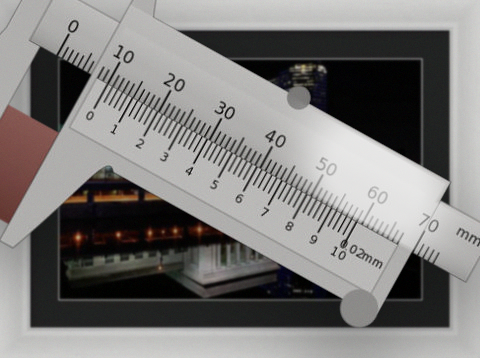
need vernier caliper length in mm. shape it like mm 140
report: mm 10.0
